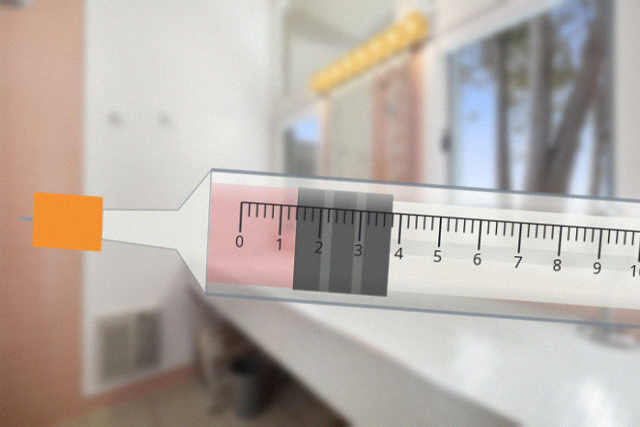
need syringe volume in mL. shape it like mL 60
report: mL 1.4
